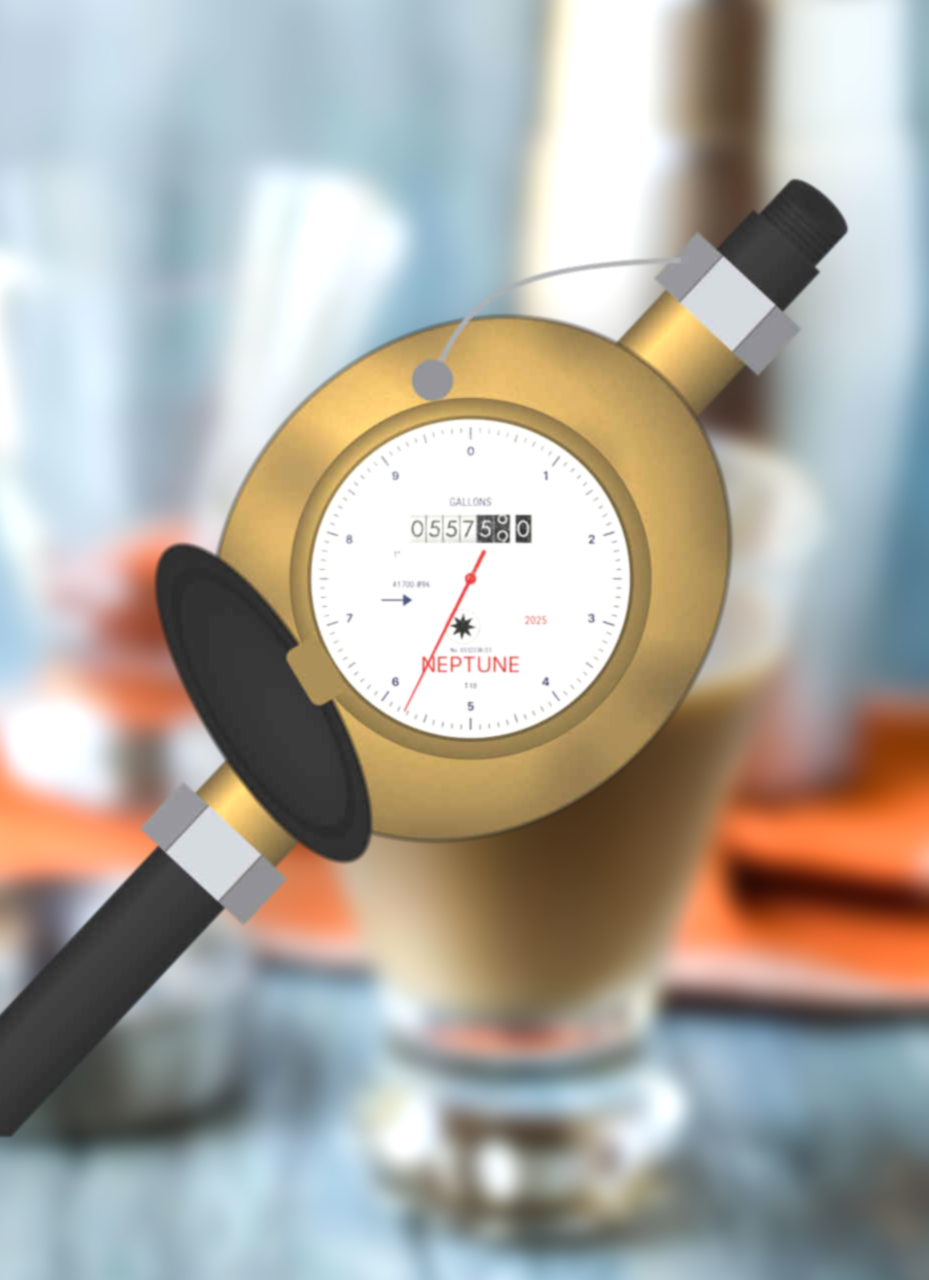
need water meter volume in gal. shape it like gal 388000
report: gal 557585.7
